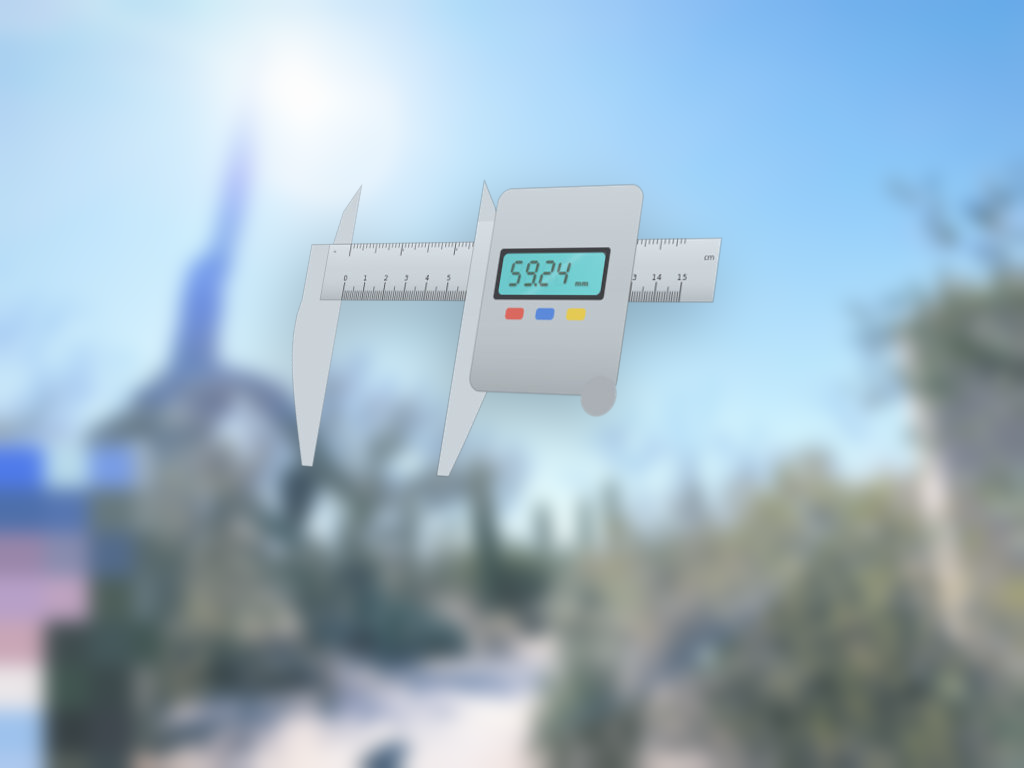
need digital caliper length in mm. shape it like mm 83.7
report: mm 59.24
